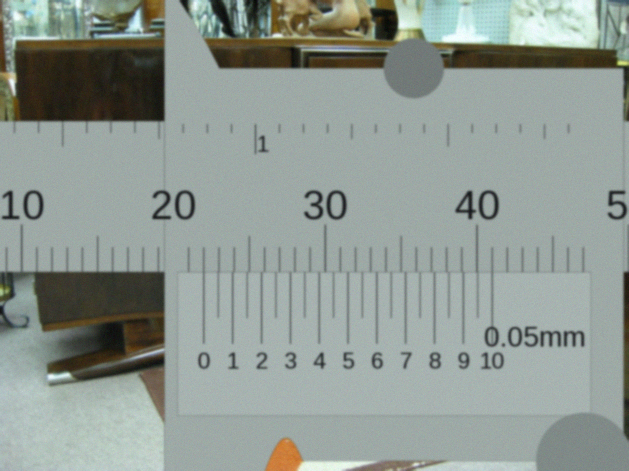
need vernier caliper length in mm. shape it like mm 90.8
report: mm 22.0
